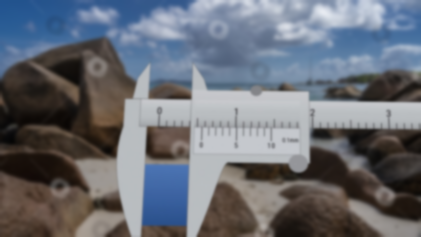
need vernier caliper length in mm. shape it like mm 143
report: mm 5.6
